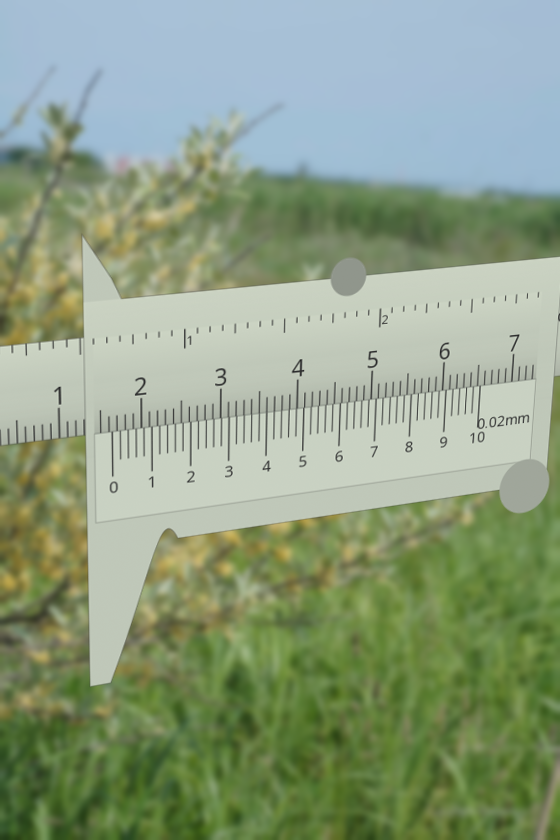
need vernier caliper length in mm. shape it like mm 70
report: mm 16.4
